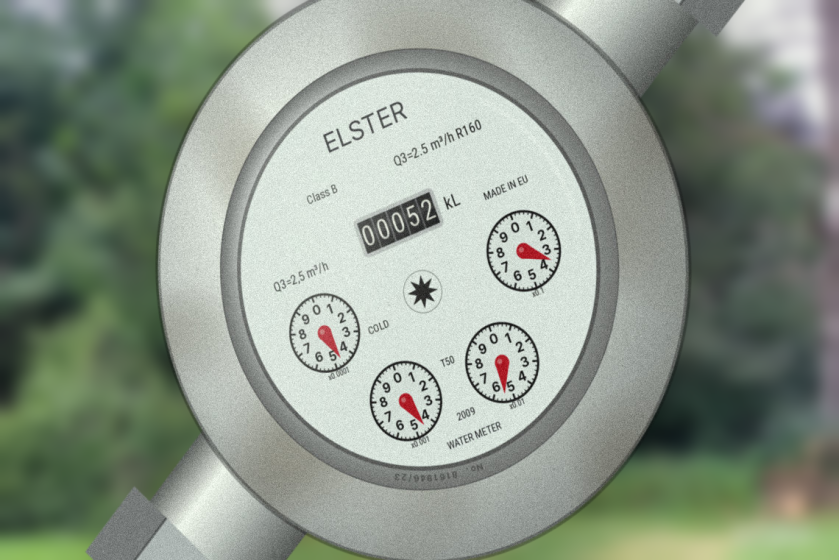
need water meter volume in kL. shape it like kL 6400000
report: kL 52.3544
